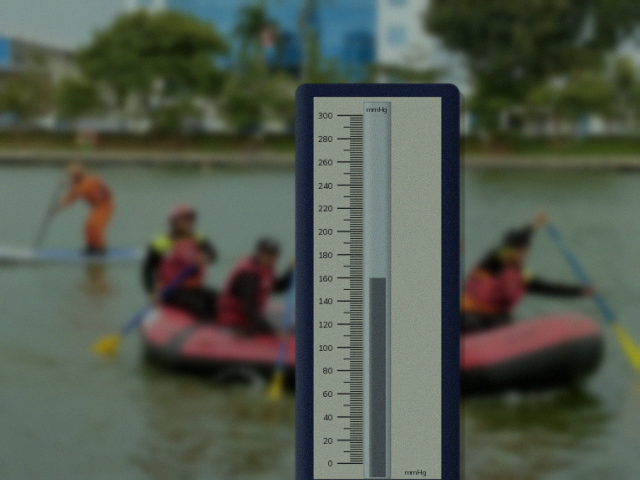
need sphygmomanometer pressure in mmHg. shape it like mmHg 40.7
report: mmHg 160
